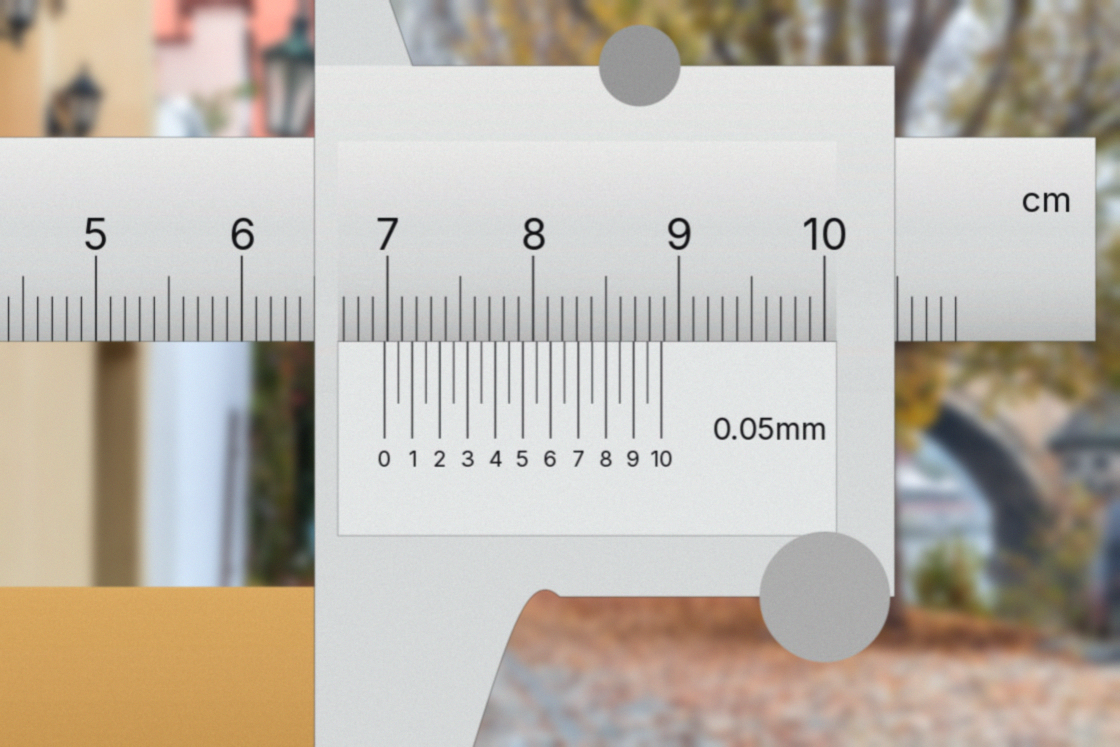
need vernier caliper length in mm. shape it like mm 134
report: mm 69.8
